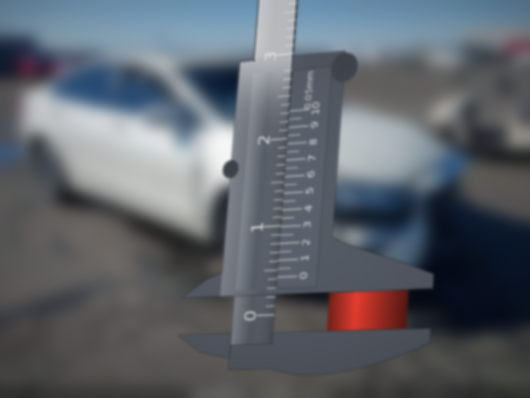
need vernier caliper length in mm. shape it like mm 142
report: mm 4.2
